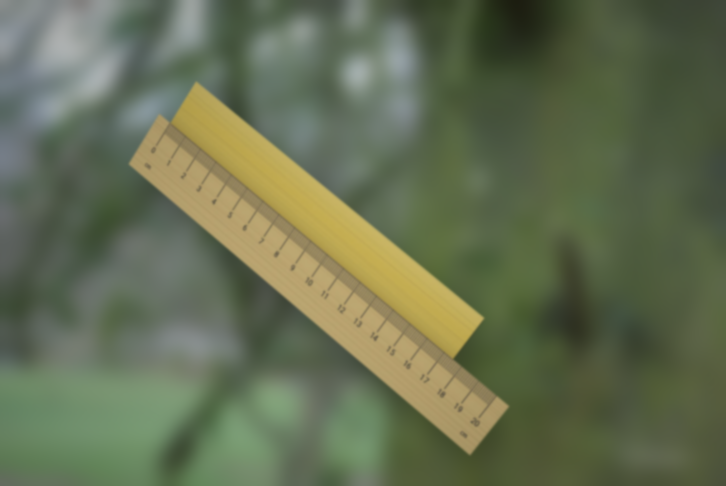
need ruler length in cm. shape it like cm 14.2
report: cm 17.5
